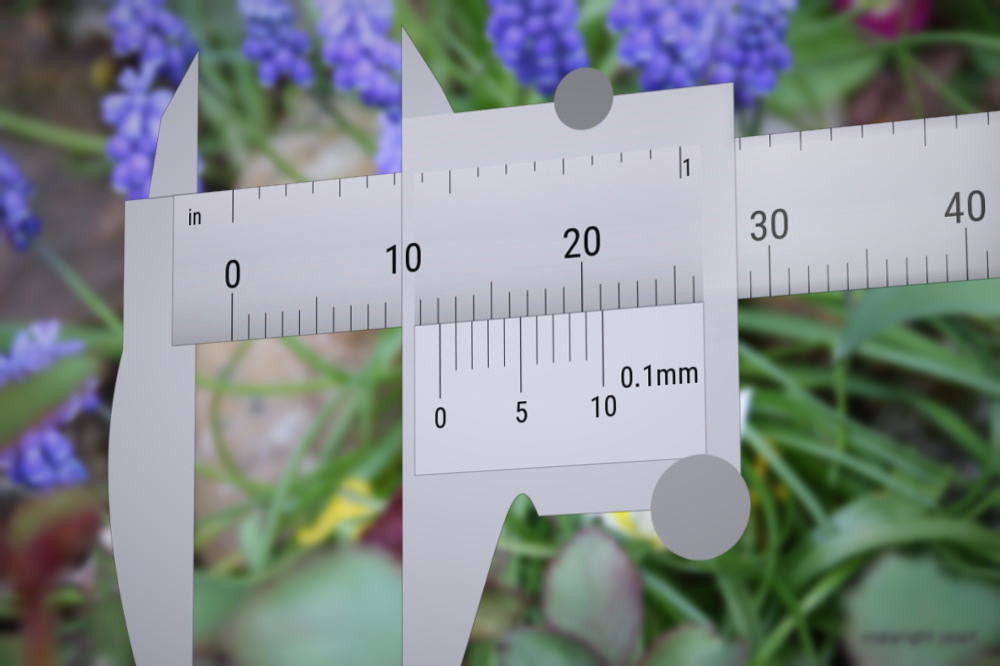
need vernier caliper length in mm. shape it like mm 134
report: mm 12.1
